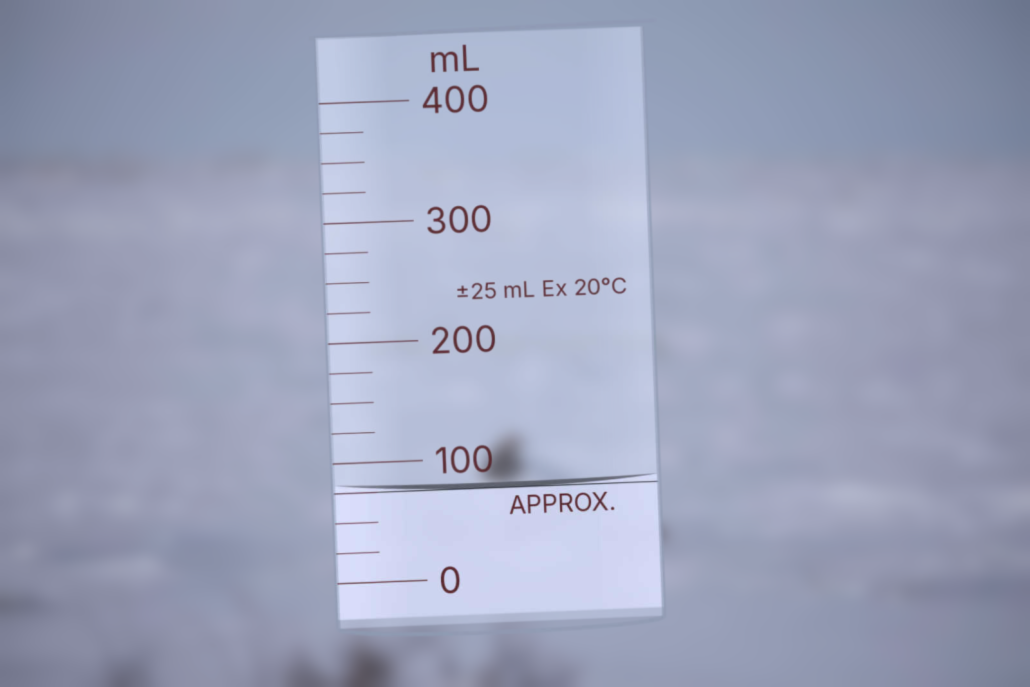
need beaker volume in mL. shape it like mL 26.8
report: mL 75
